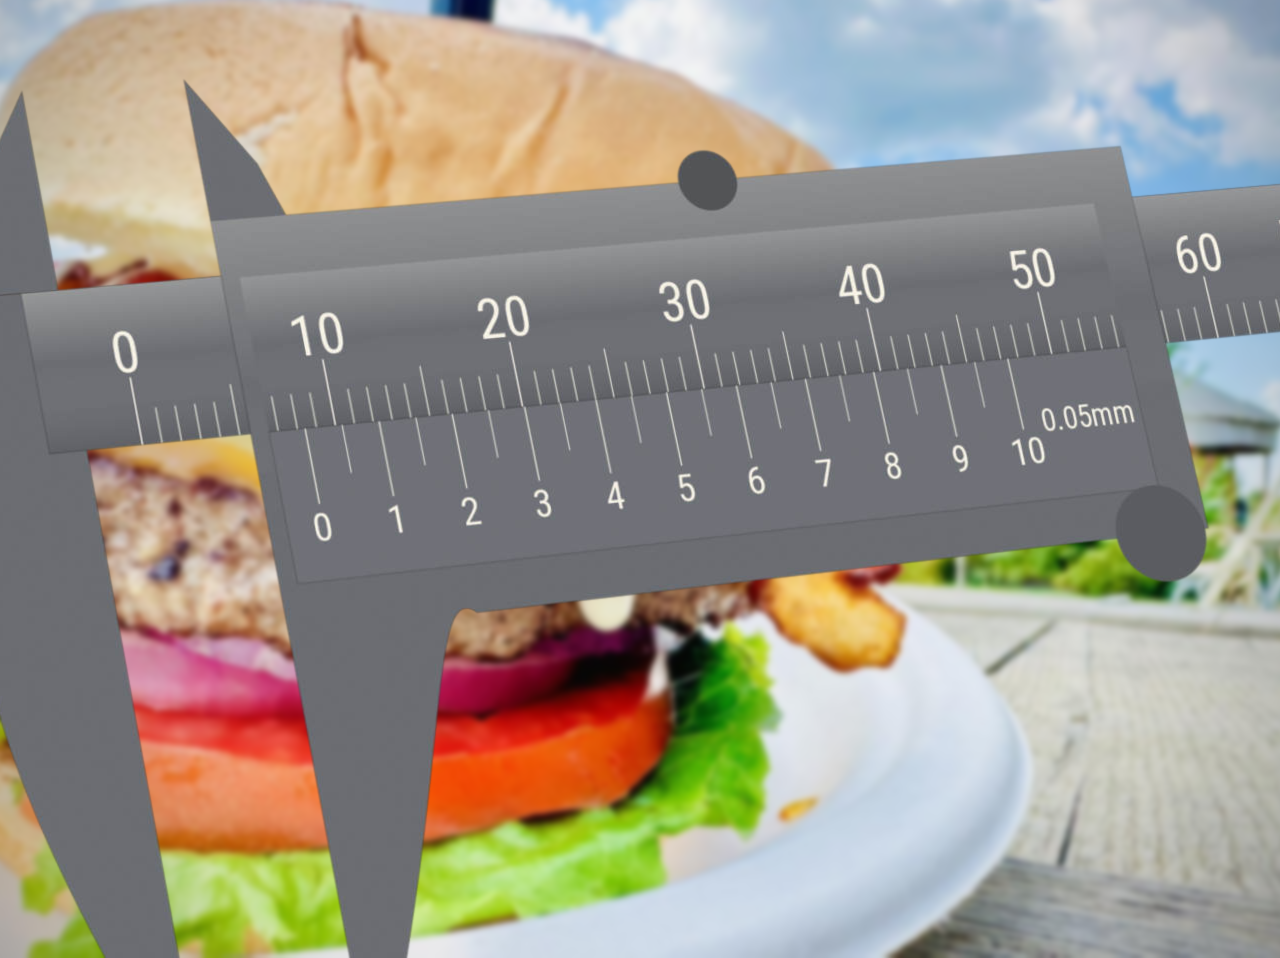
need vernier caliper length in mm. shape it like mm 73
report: mm 8.4
